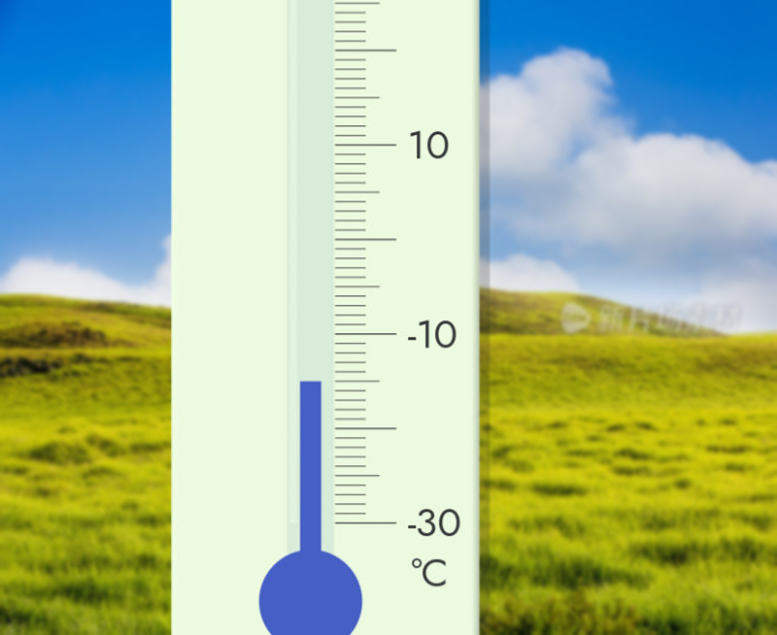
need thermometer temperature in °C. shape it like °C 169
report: °C -15
